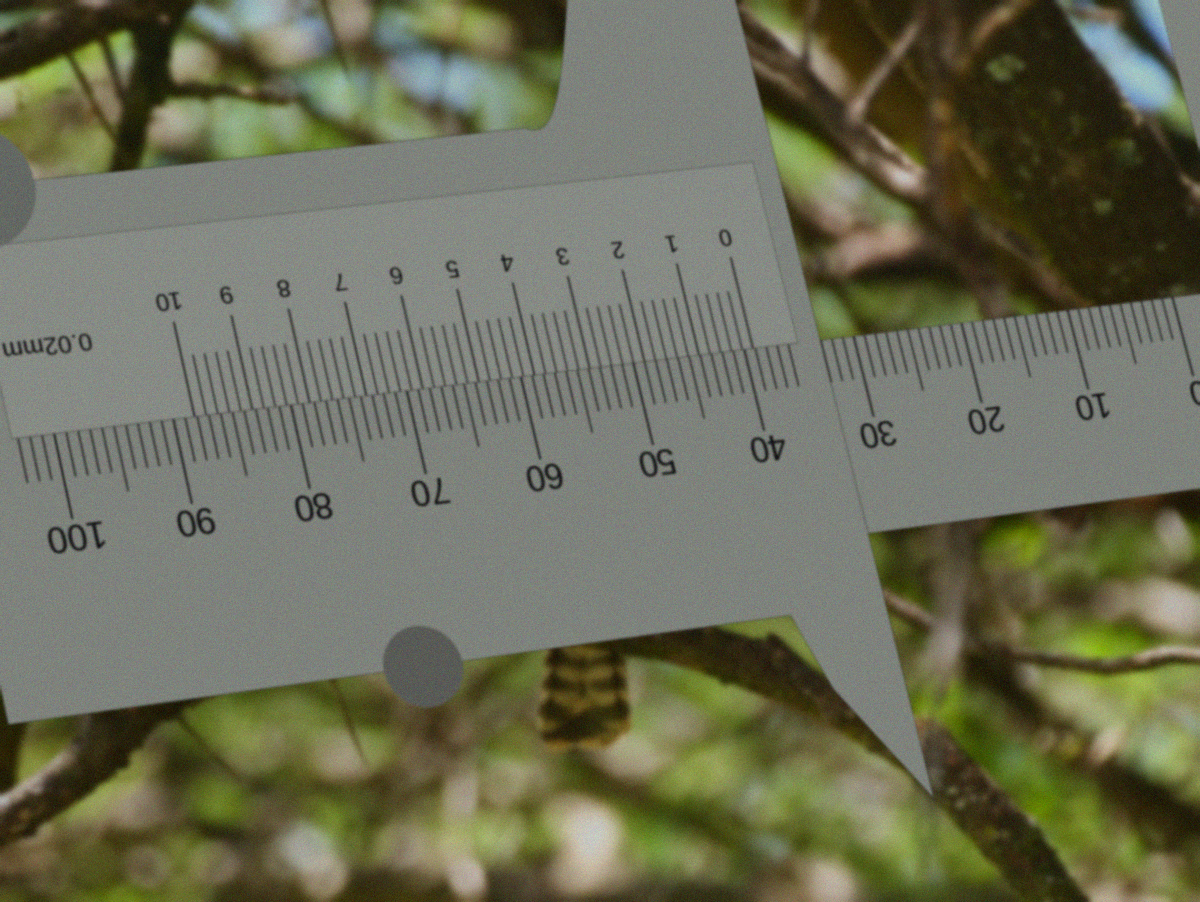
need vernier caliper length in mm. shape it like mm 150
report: mm 39.2
